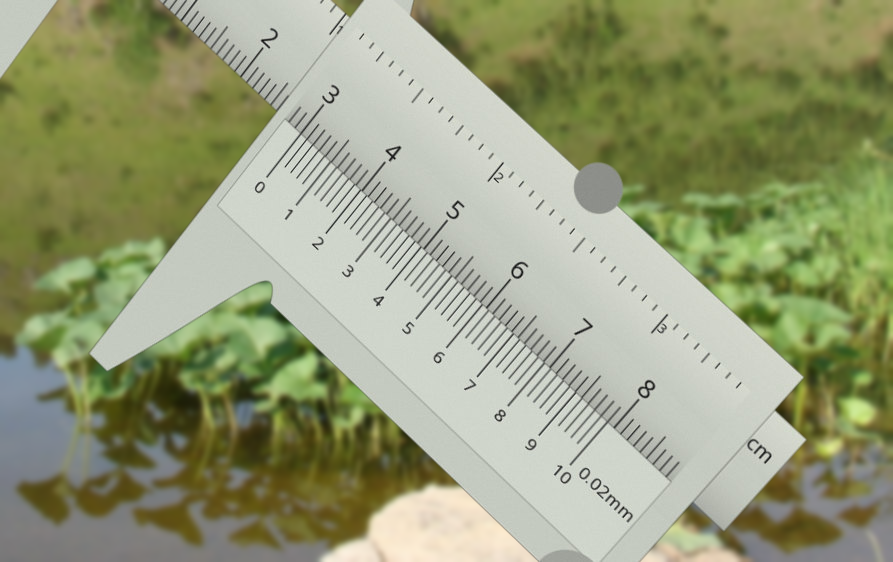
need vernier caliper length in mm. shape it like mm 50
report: mm 30.0
